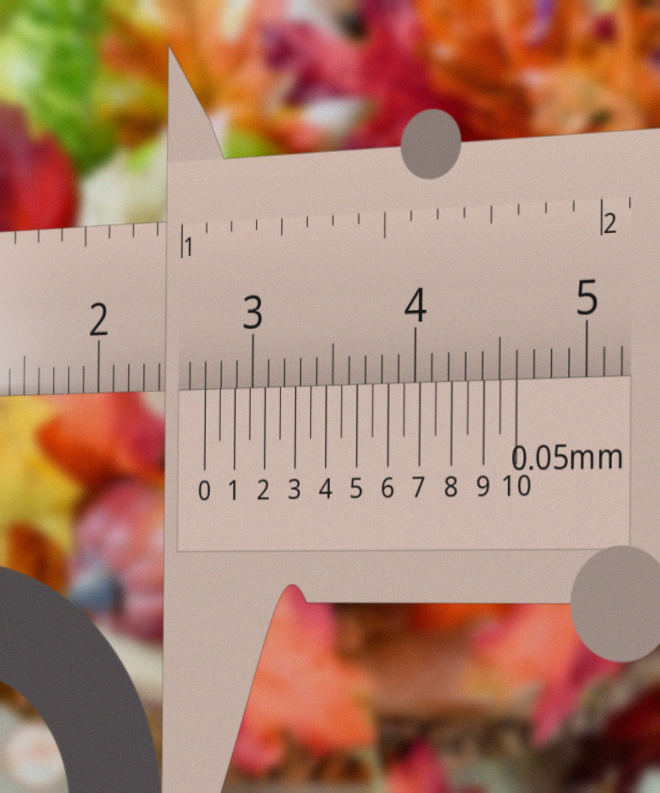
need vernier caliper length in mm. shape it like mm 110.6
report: mm 27.0
